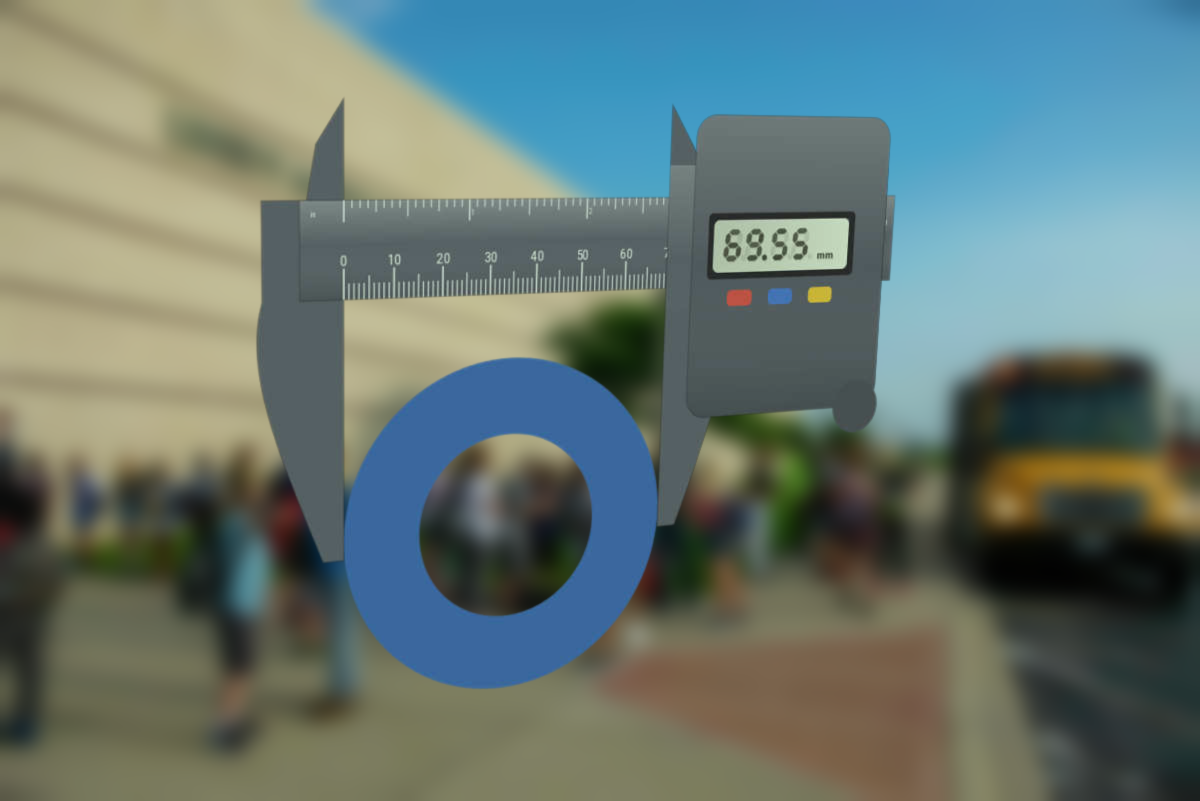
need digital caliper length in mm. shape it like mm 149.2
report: mm 69.55
